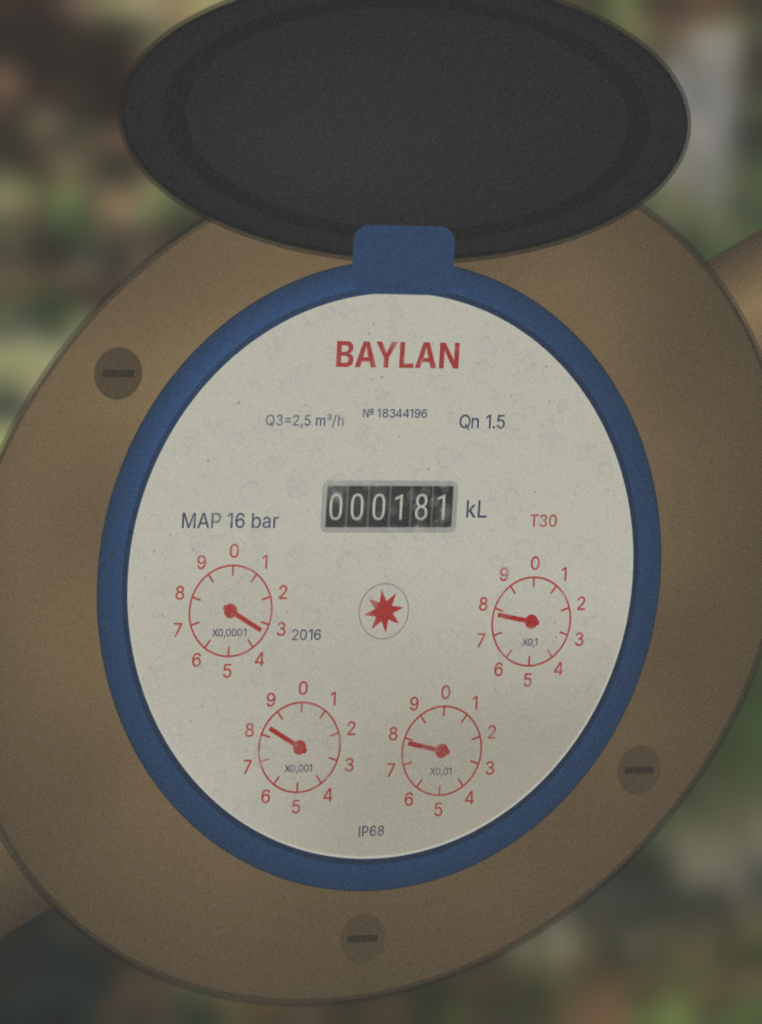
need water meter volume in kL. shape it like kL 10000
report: kL 181.7783
